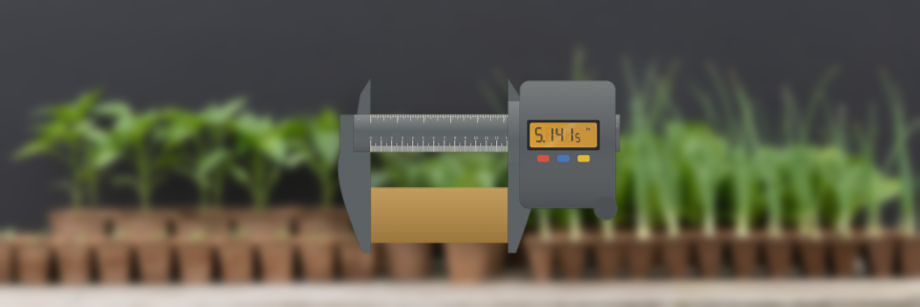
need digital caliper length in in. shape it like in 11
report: in 5.1415
